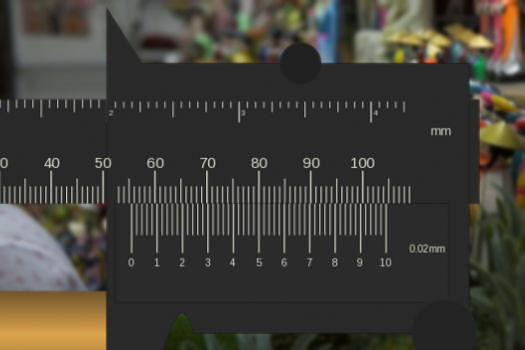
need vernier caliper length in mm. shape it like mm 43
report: mm 55.5
